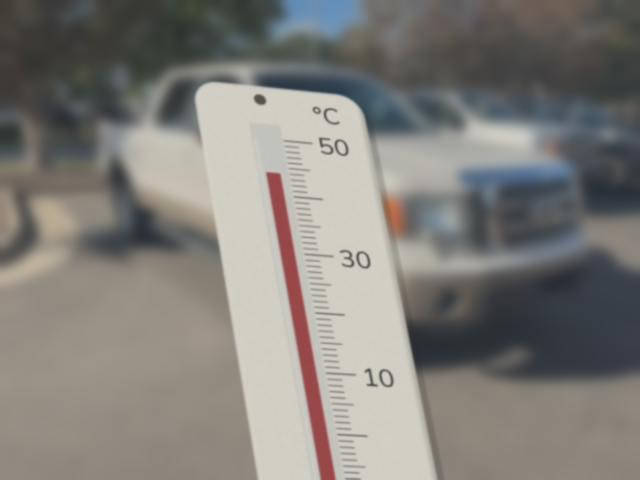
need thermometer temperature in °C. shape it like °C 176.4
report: °C 44
